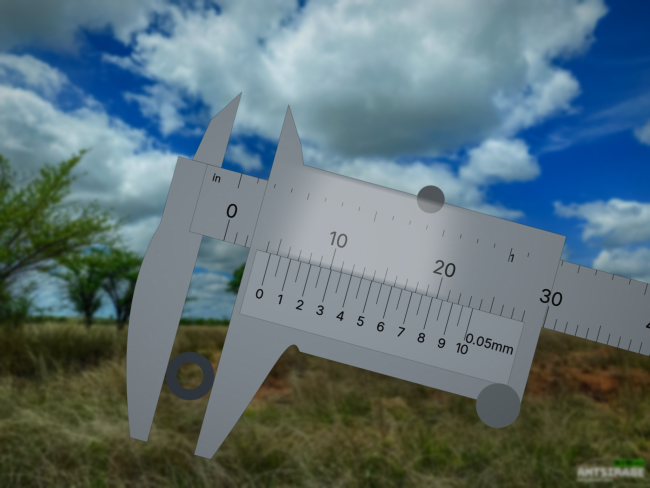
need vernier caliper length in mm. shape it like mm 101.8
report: mm 4.4
